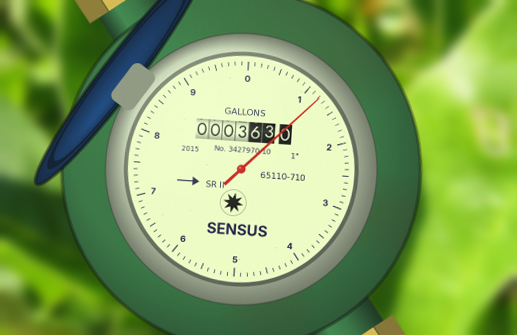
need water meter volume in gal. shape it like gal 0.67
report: gal 3631.2
